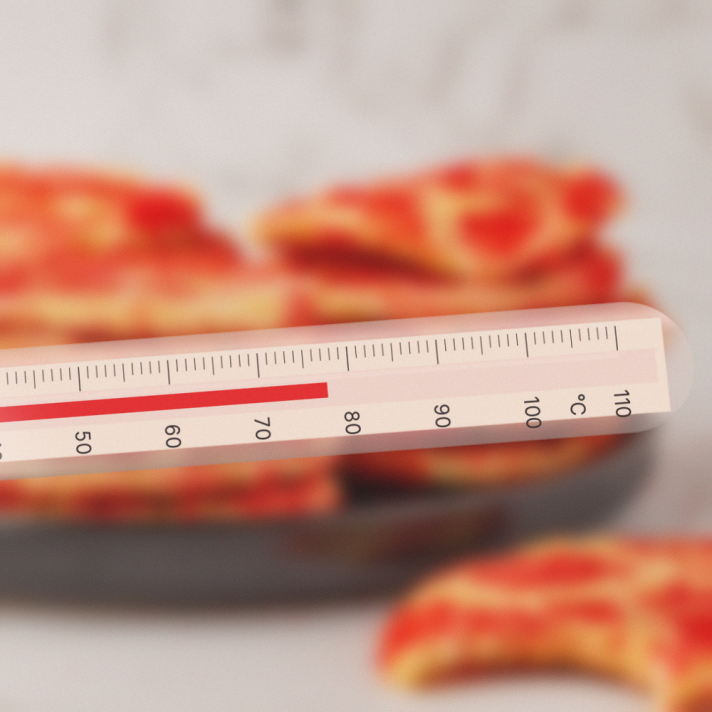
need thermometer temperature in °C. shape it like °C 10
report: °C 77.5
